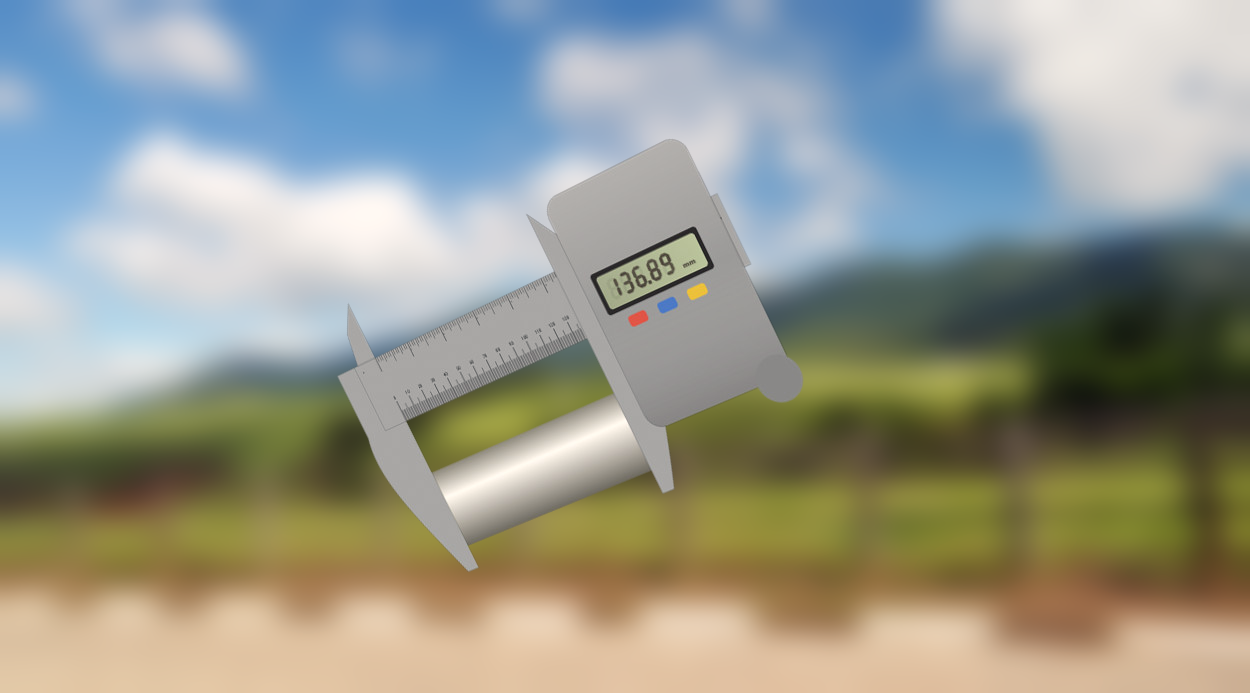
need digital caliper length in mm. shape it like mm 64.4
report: mm 136.89
